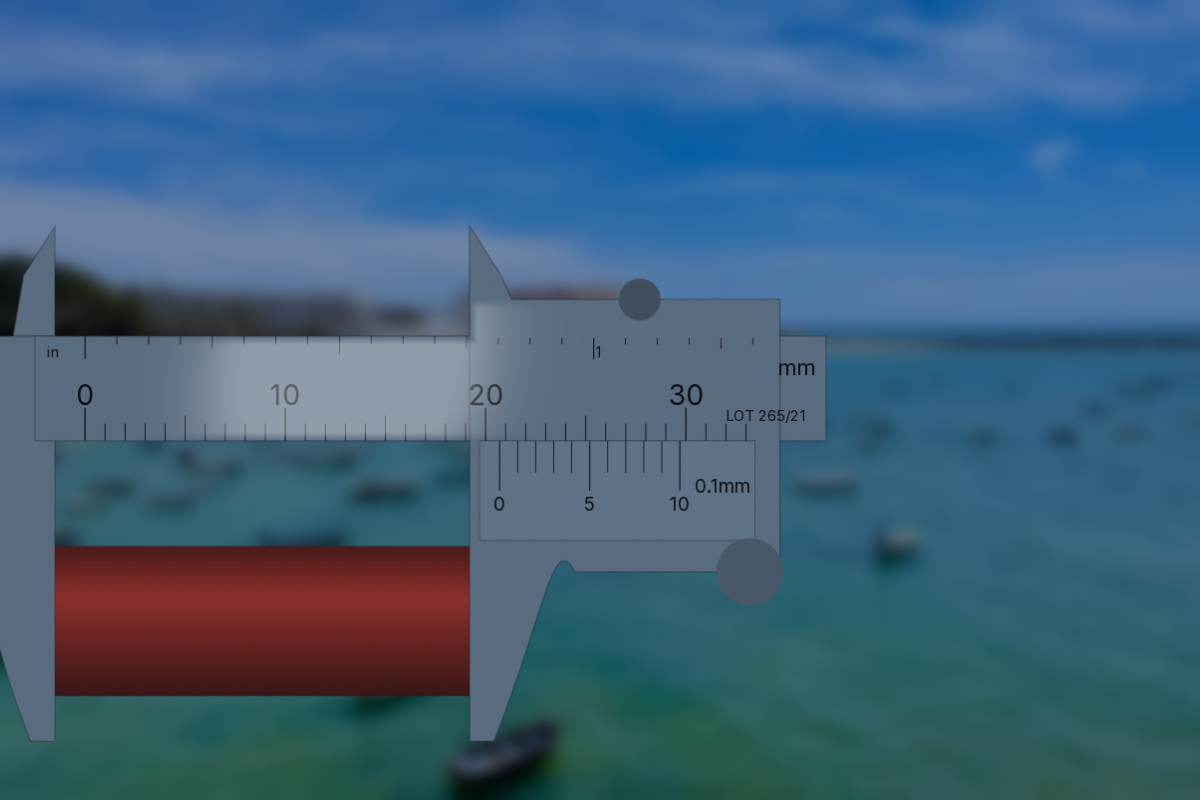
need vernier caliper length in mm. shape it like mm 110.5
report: mm 20.7
